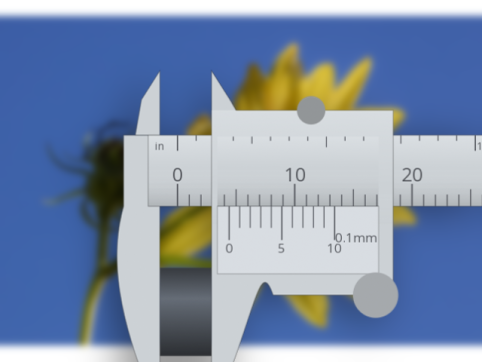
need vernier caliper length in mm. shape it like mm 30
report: mm 4.4
